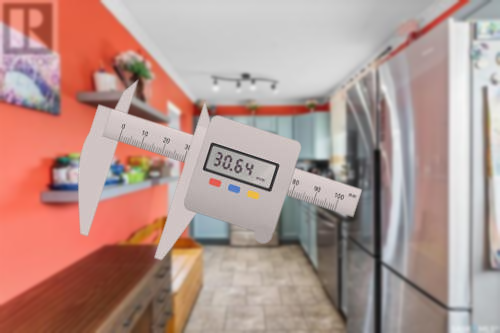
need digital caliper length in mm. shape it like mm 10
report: mm 30.64
